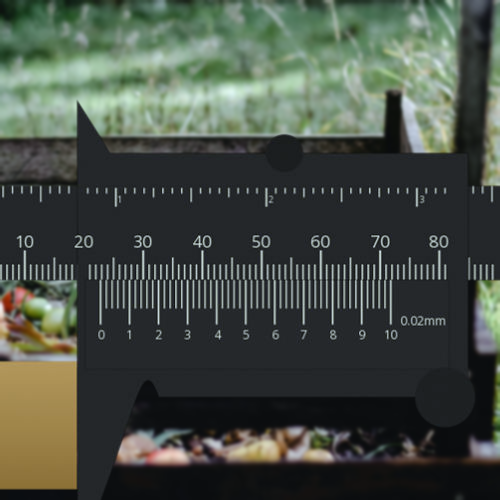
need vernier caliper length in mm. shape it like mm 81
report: mm 22.8
